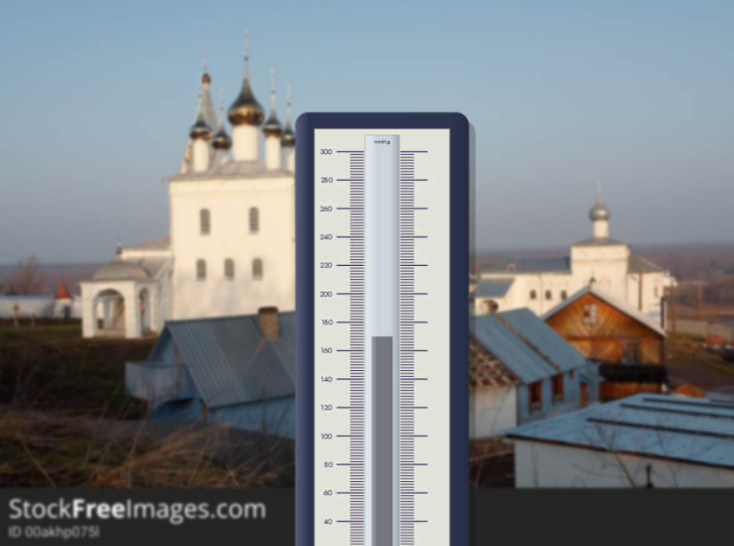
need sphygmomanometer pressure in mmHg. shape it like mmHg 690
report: mmHg 170
